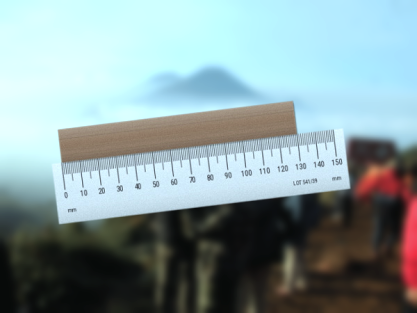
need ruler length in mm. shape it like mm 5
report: mm 130
